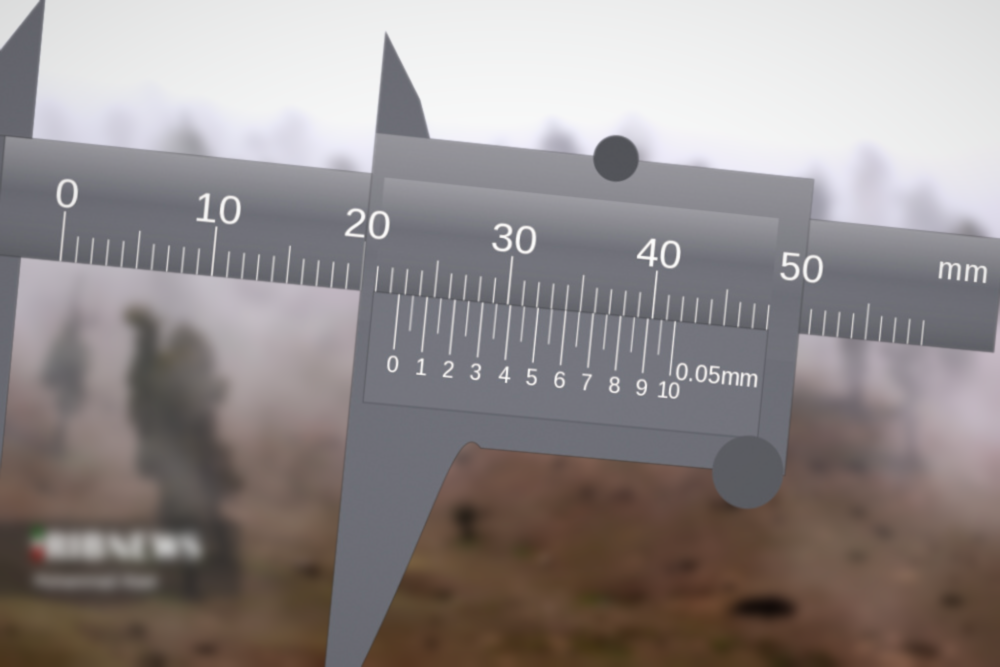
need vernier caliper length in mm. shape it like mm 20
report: mm 22.6
